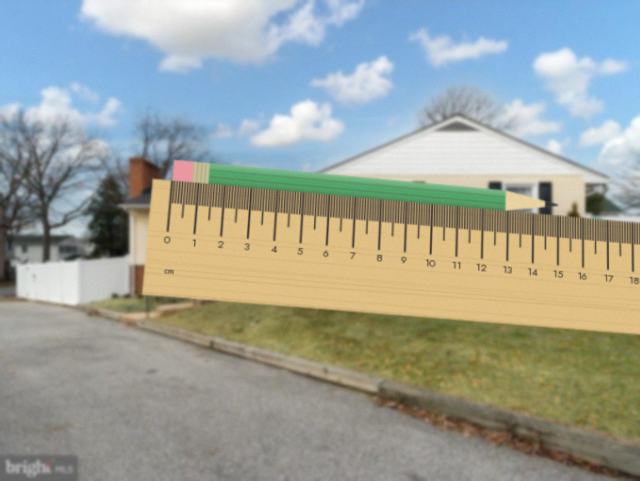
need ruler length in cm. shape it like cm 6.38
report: cm 15
